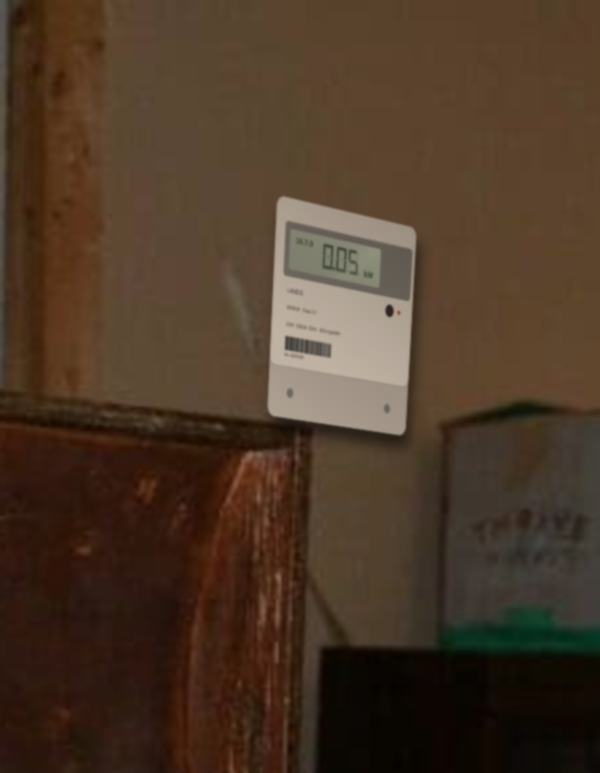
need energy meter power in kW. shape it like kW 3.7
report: kW 0.05
